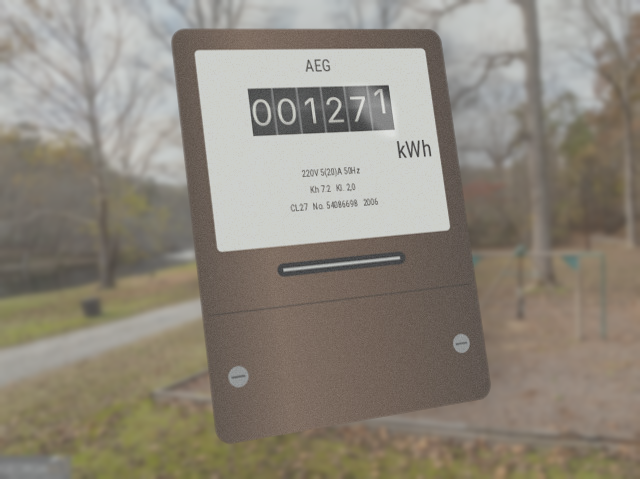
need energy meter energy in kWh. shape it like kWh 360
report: kWh 1271
